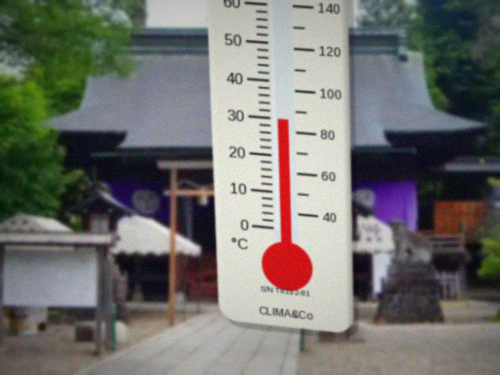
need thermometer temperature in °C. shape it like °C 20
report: °C 30
